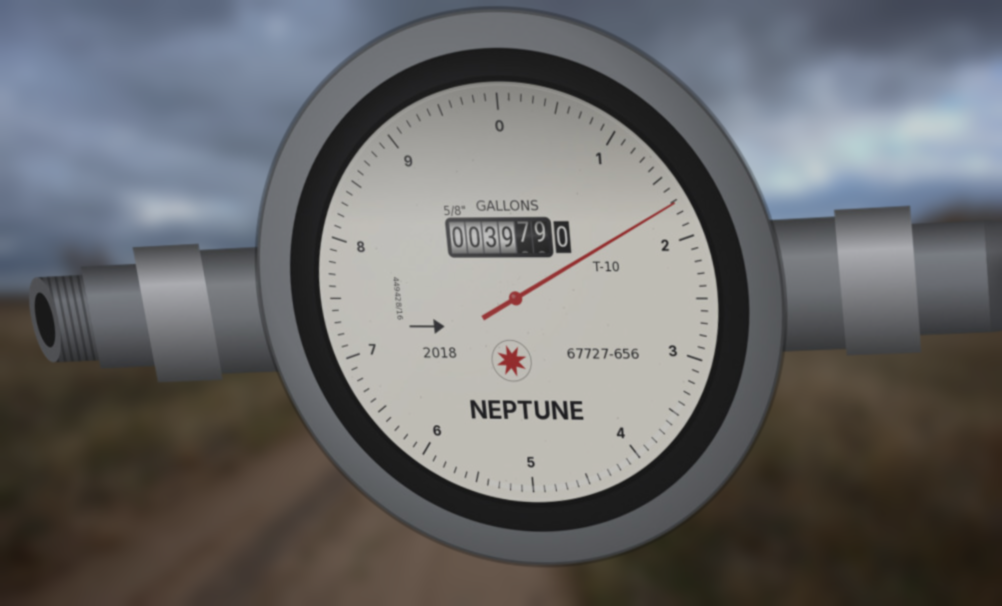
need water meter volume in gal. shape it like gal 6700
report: gal 39791.7
